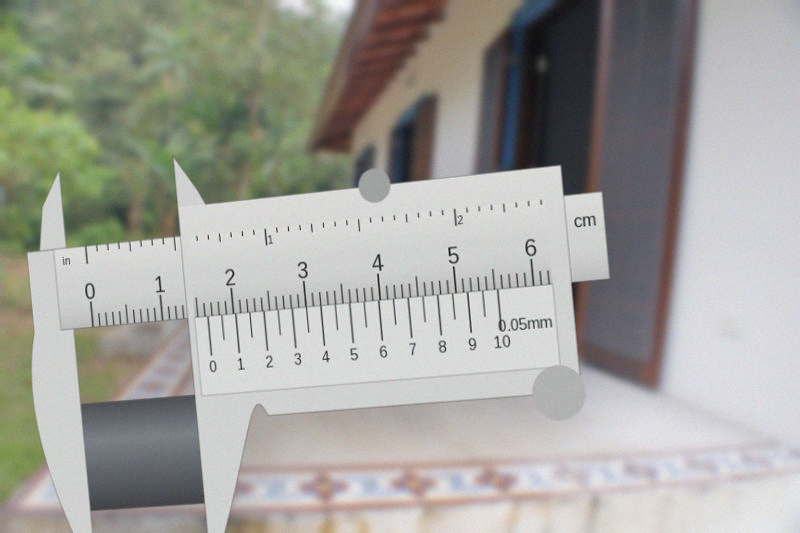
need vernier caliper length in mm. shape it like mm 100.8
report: mm 16.4
